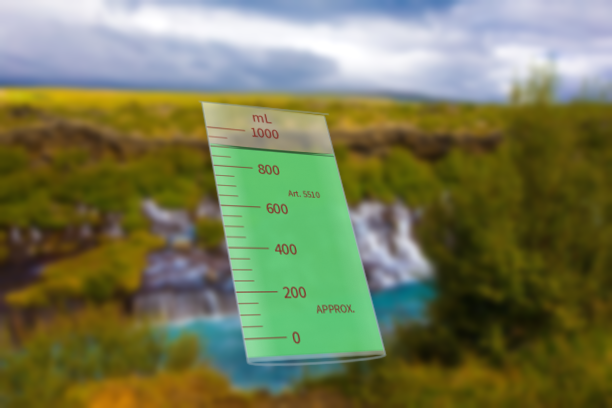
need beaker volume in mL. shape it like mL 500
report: mL 900
